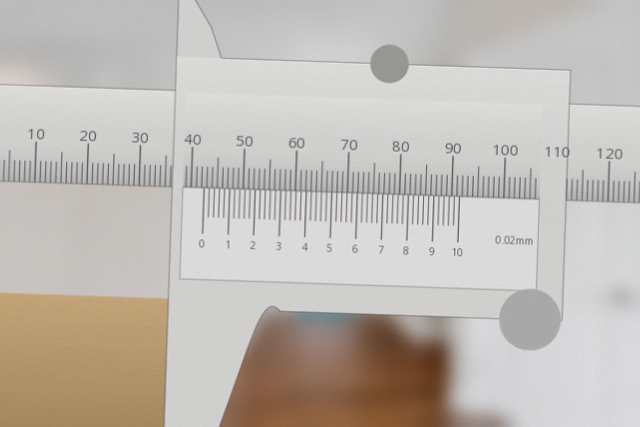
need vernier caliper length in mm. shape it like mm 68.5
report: mm 42.5
